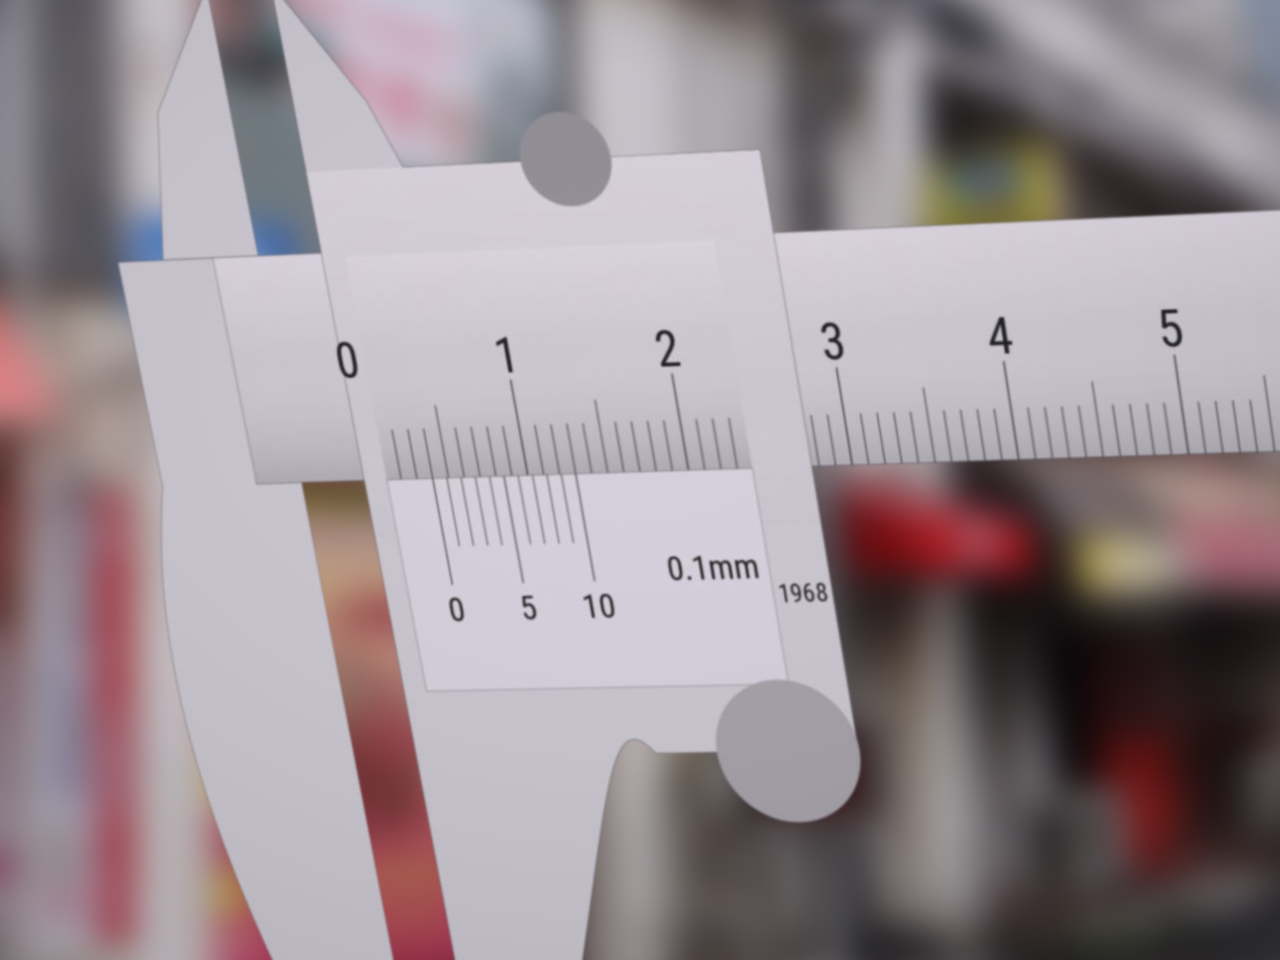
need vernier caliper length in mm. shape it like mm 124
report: mm 4.0
